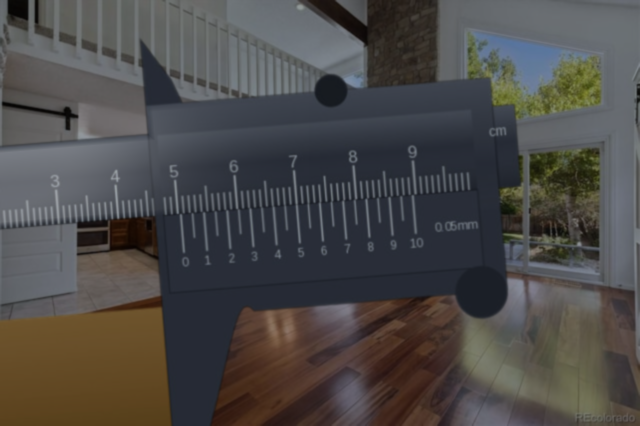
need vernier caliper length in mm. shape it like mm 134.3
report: mm 50.5
